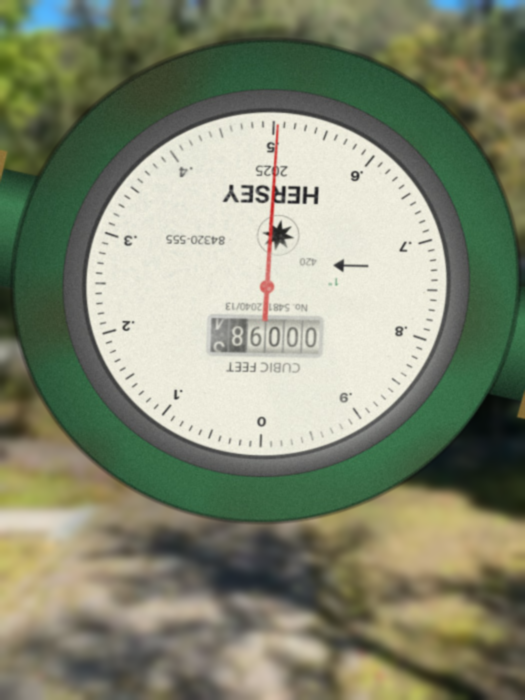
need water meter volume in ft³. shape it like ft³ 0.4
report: ft³ 983.50
